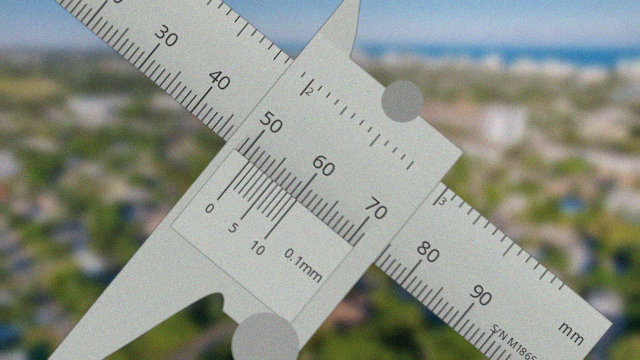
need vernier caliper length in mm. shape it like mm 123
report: mm 51.2
